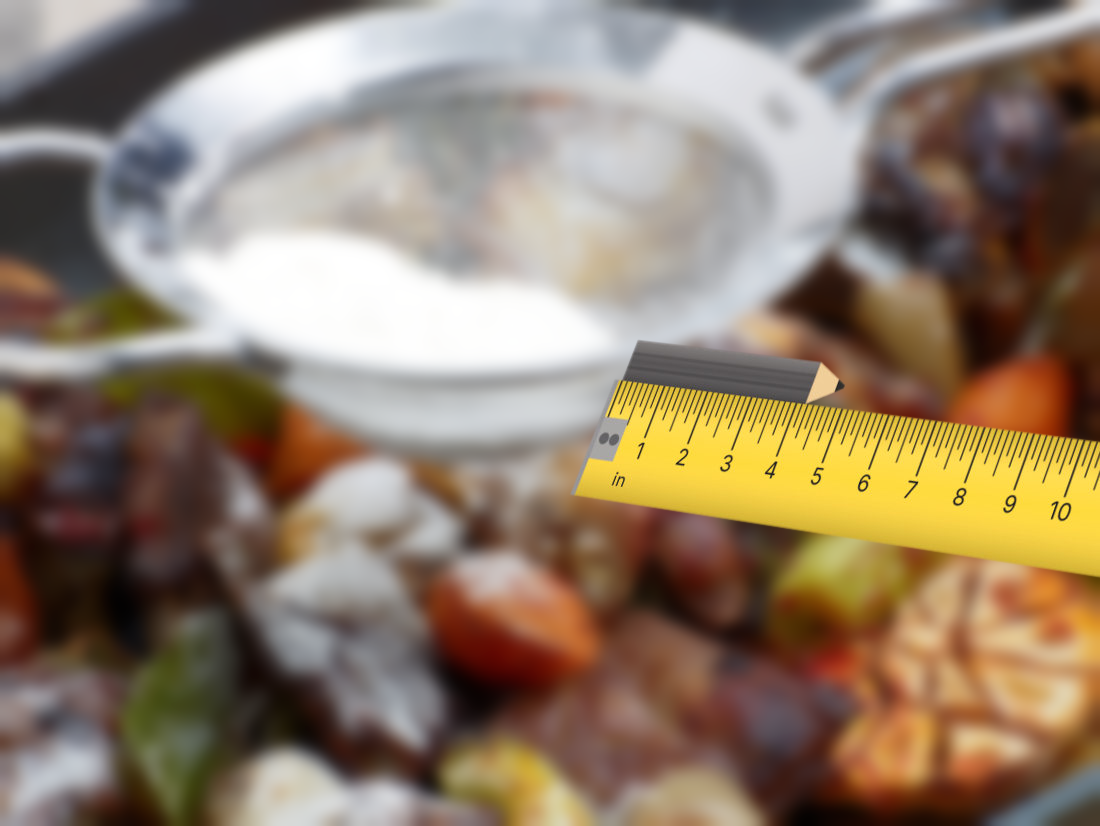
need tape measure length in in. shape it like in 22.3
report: in 4.875
